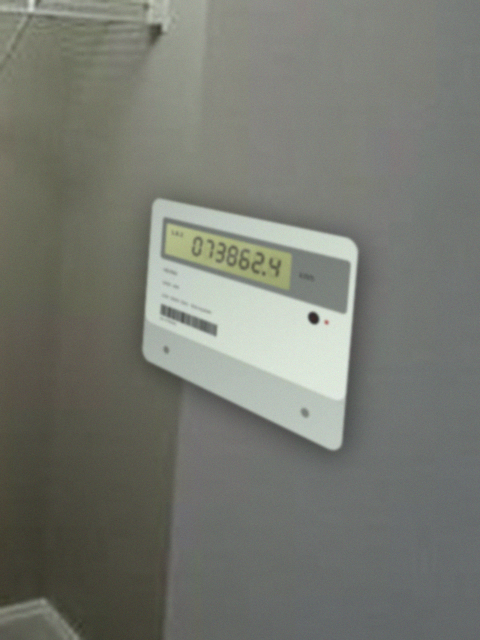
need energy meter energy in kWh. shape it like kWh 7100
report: kWh 73862.4
